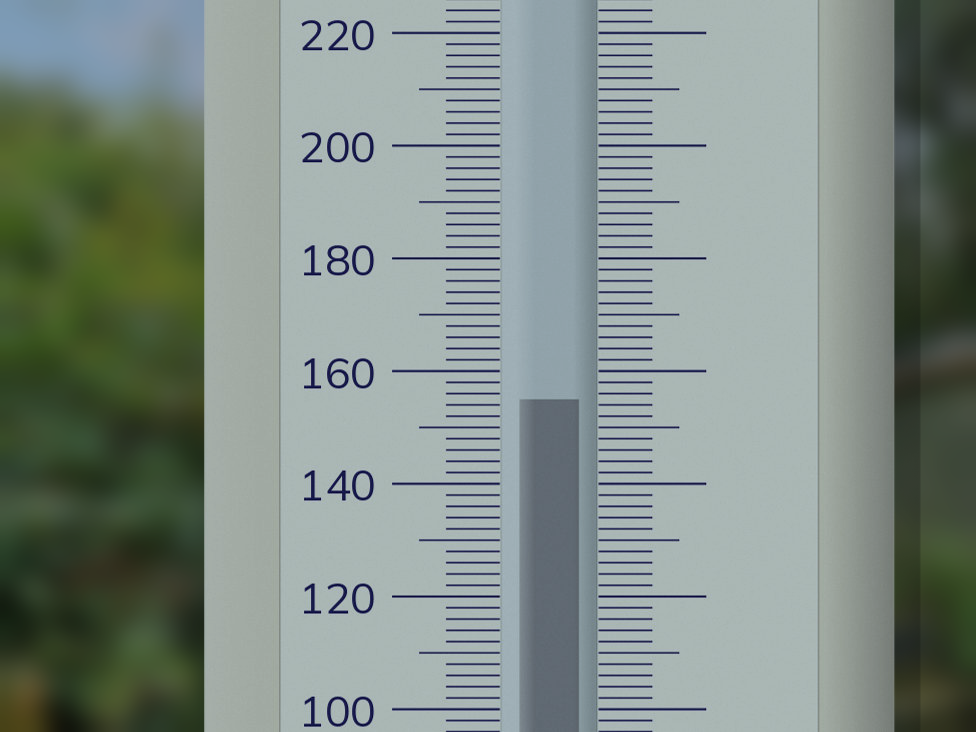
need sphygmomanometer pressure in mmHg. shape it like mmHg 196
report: mmHg 155
